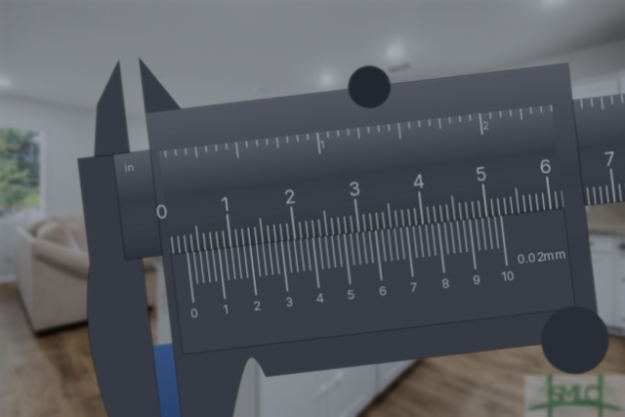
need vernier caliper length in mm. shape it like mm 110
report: mm 3.2
